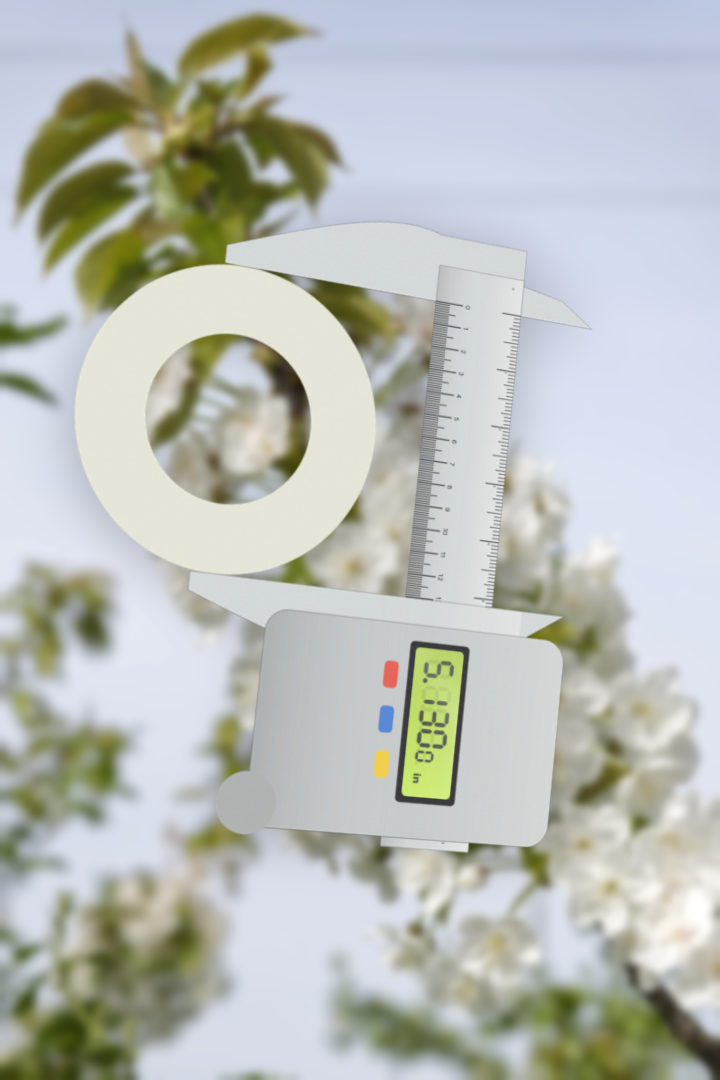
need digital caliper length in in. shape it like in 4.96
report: in 5.1300
